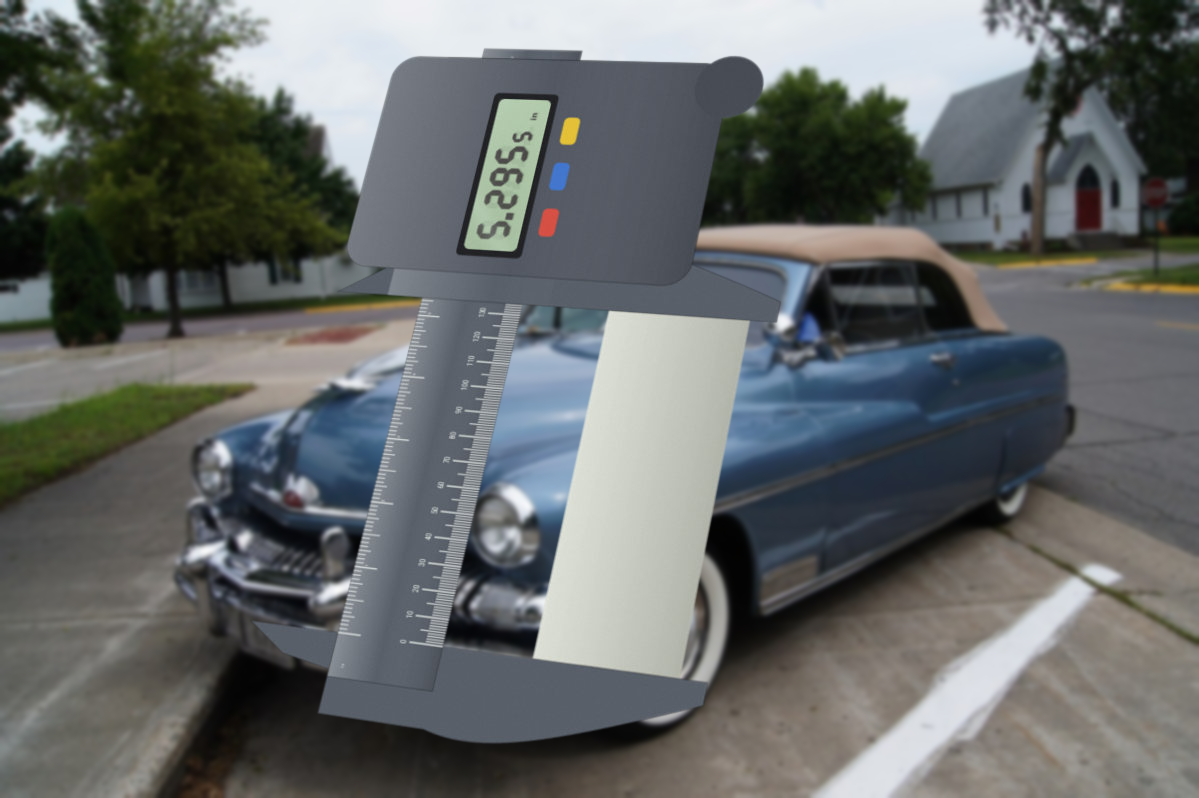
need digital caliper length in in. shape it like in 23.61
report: in 5.2955
